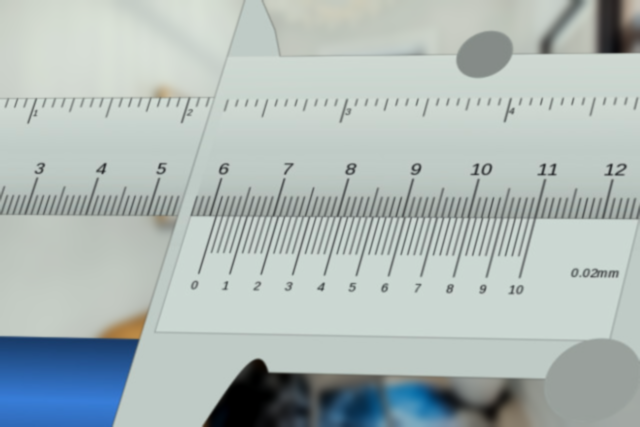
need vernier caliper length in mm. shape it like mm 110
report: mm 61.0
